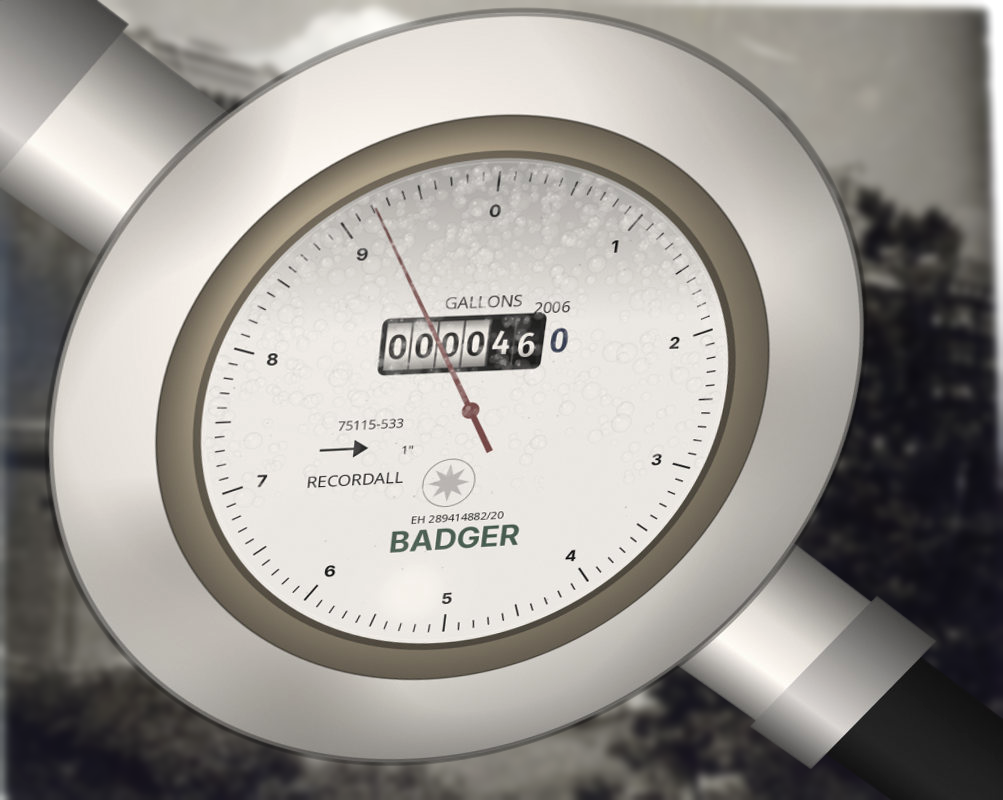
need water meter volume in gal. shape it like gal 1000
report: gal 459.2
